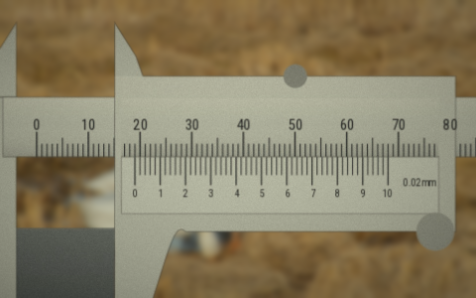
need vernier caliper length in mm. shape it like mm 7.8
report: mm 19.0
